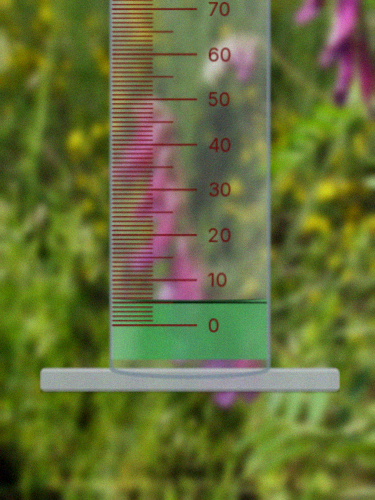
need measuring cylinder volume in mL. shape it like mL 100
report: mL 5
